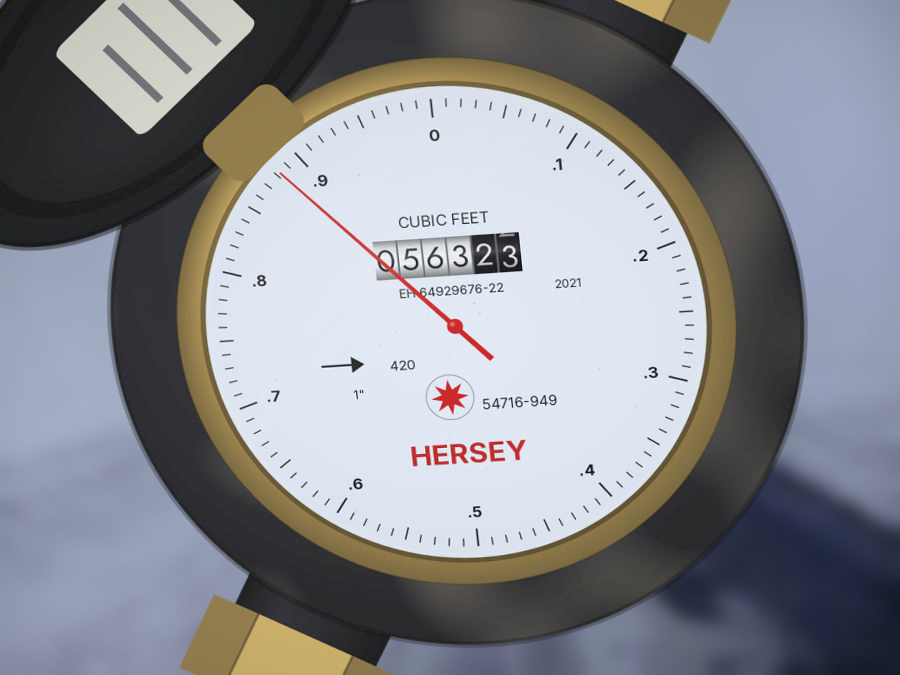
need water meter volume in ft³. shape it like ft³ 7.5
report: ft³ 56322.88
